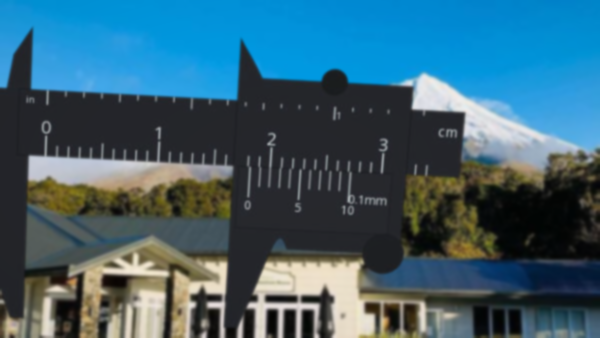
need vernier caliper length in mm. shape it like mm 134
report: mm 18.2
